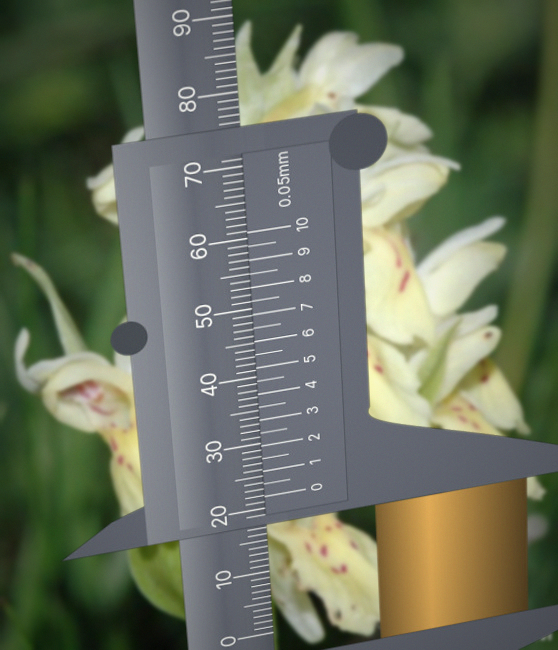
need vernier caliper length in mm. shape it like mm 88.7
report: mm 21.8
